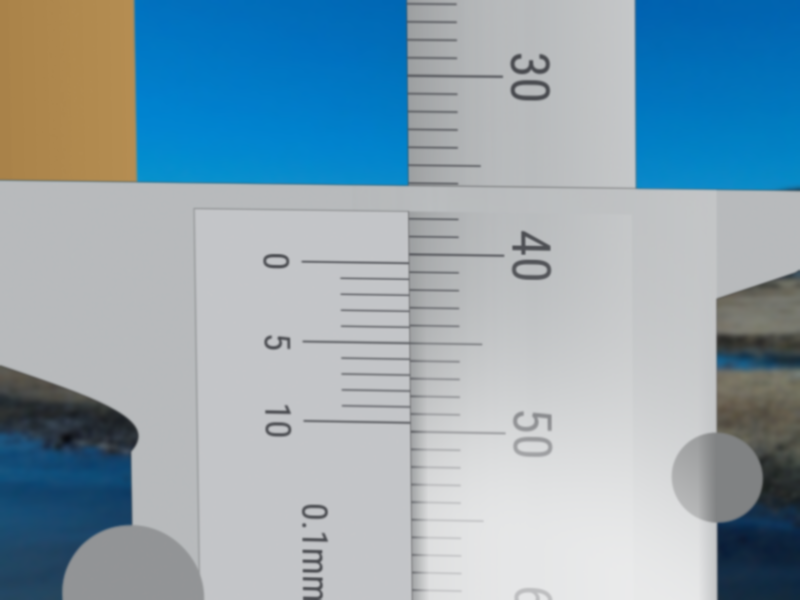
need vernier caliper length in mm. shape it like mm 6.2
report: mm 40.5
